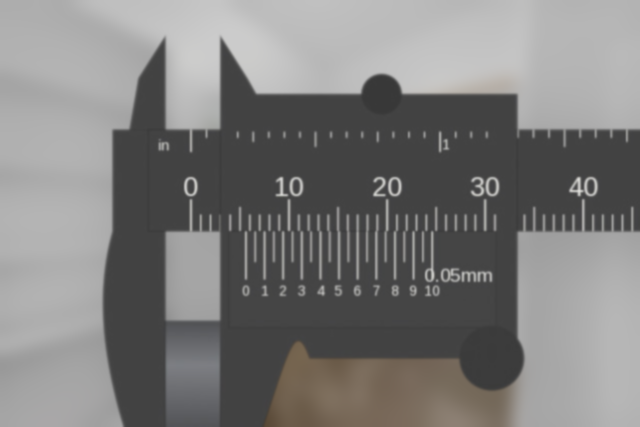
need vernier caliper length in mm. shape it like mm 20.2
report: mm 5.6
